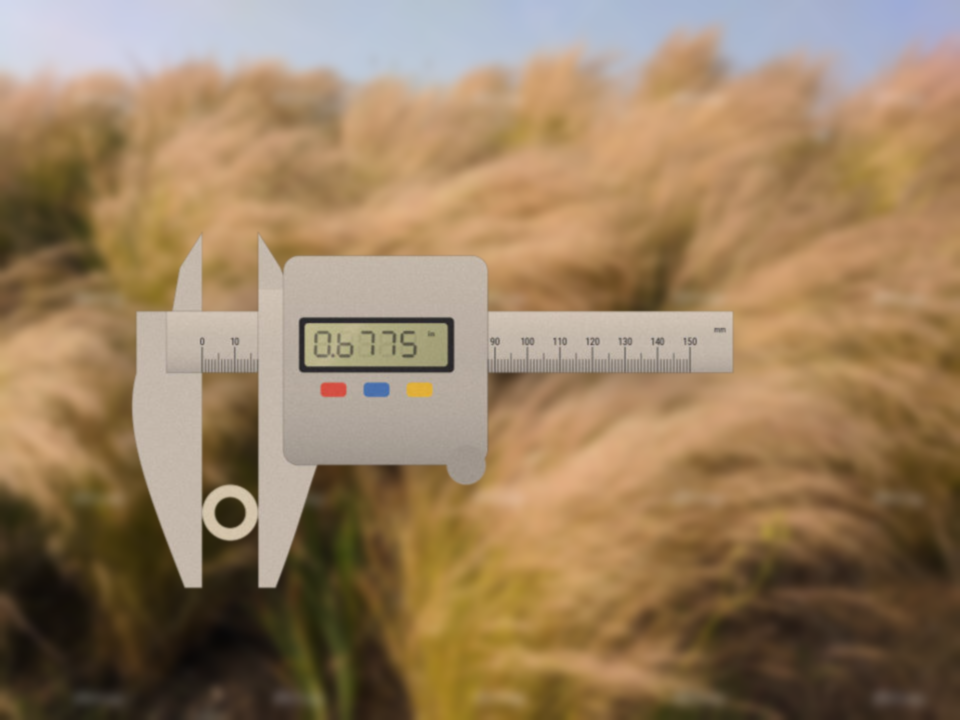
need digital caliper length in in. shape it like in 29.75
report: in 0.6775
